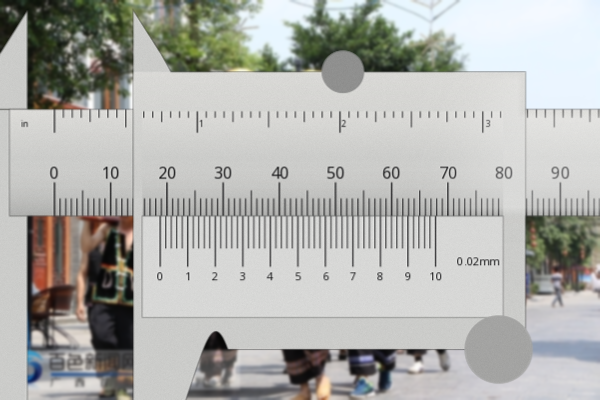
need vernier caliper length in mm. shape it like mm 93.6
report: mm 18.8
